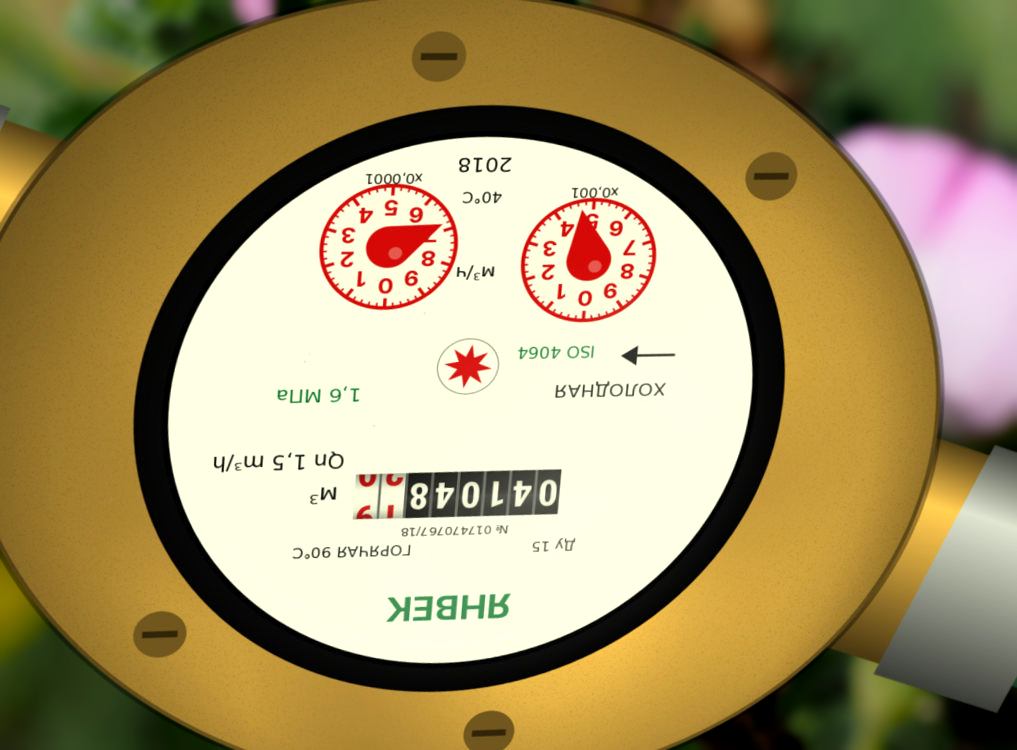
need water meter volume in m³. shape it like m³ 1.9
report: m³ 41048.1946
